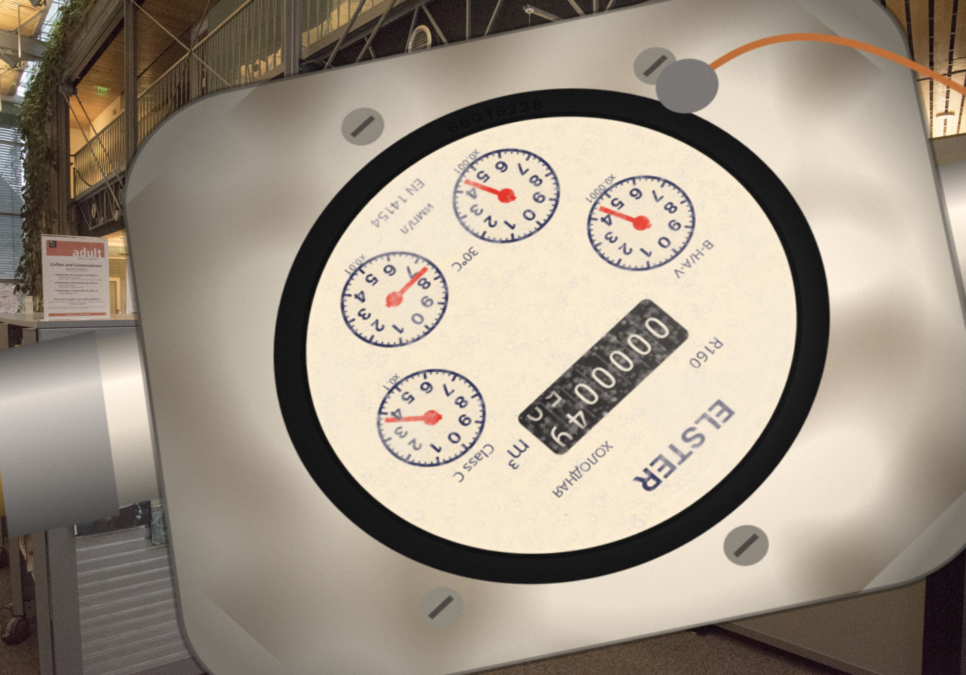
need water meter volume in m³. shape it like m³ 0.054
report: m³ 49.3744
